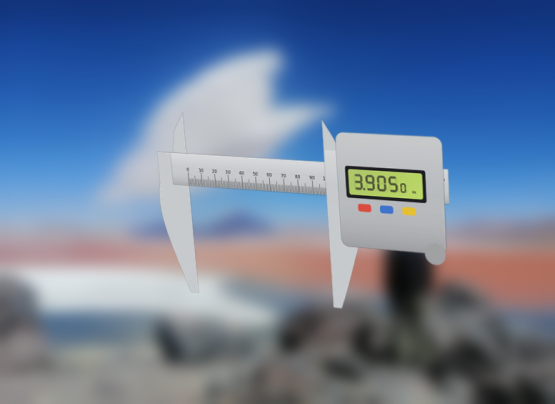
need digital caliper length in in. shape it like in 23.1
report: in 3.9050
